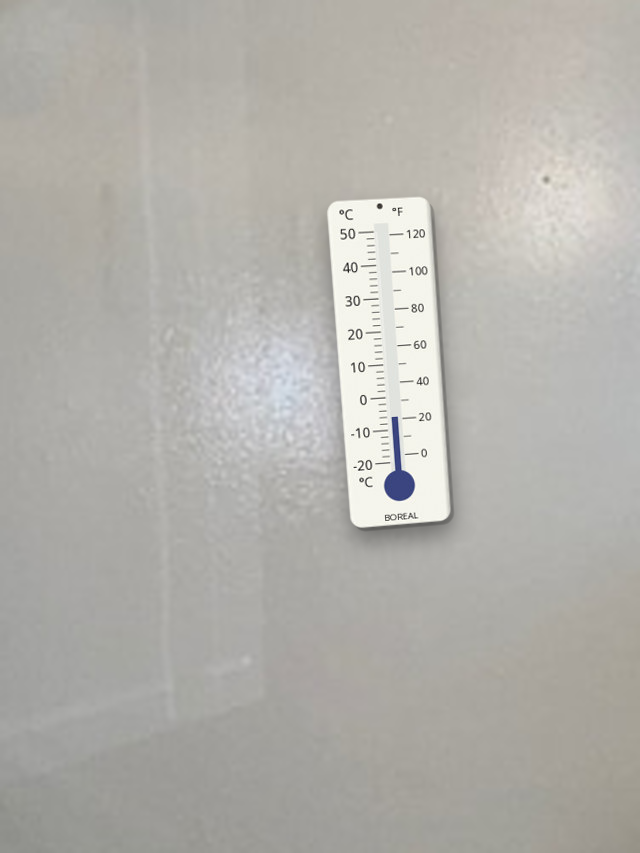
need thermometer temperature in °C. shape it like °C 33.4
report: °C -6
